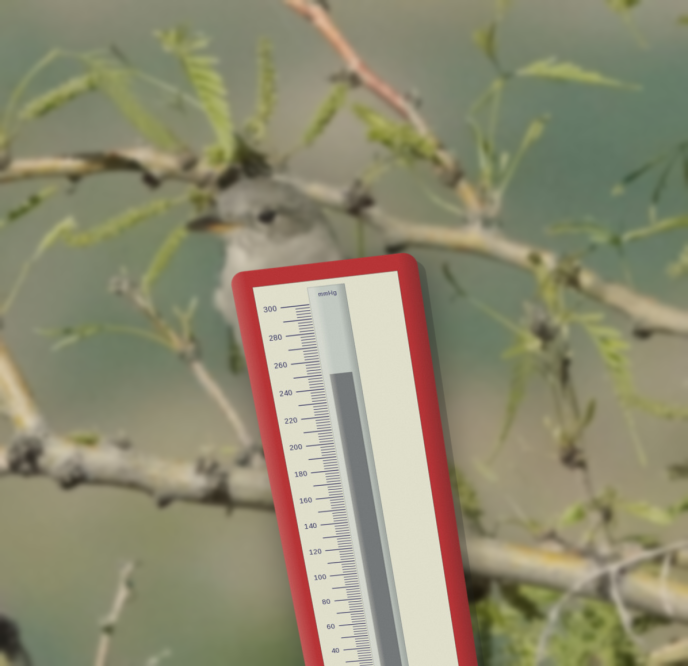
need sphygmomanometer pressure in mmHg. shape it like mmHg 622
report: mmHg 250
